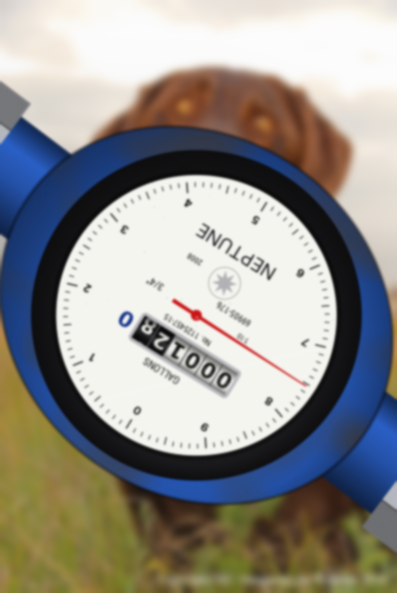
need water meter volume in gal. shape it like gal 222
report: gal 1277.5
